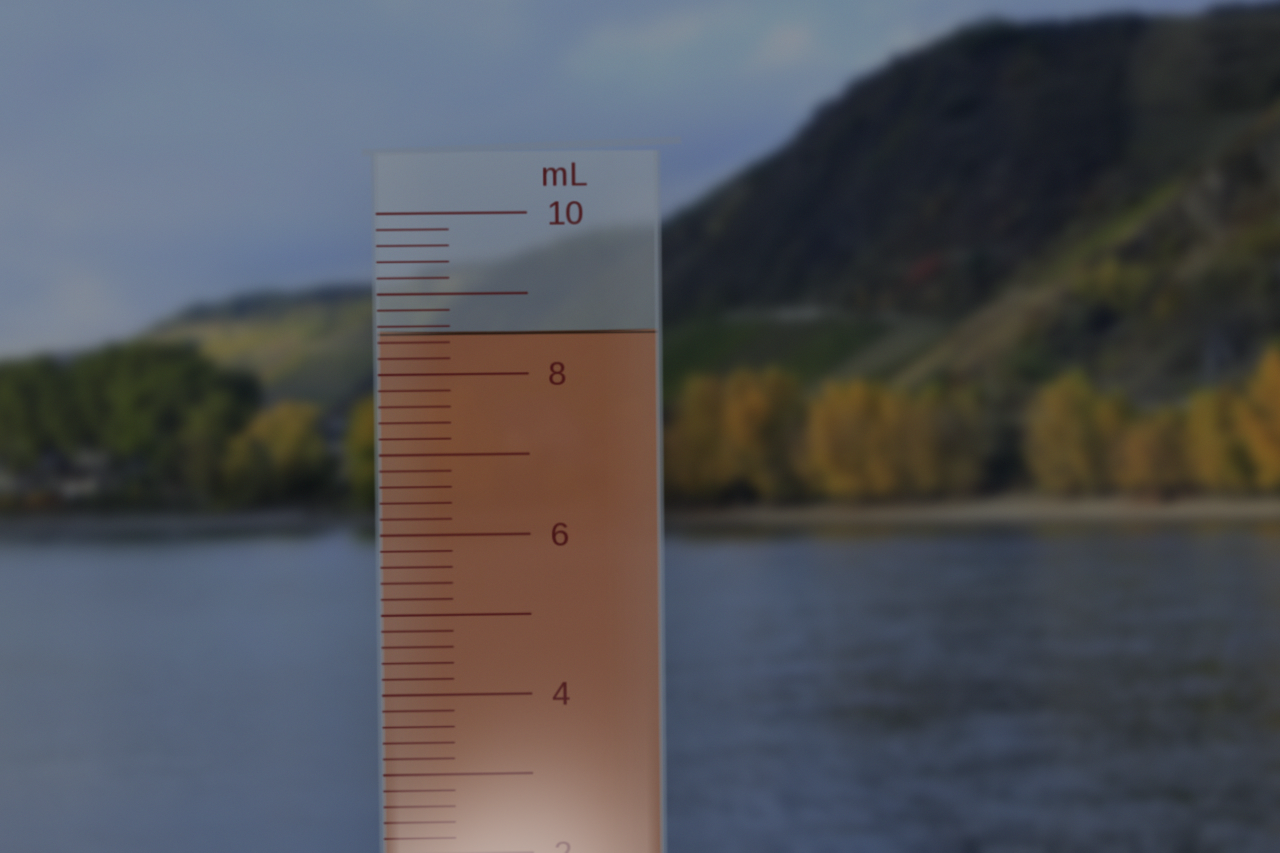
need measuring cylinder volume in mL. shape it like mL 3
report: mL 8.5
